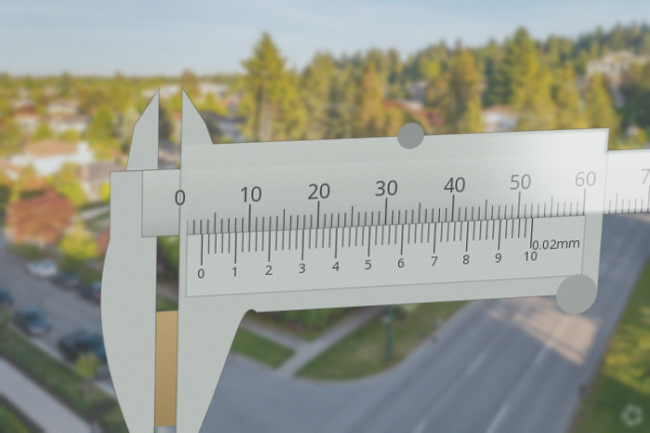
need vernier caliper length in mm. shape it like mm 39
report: mm 3.2
